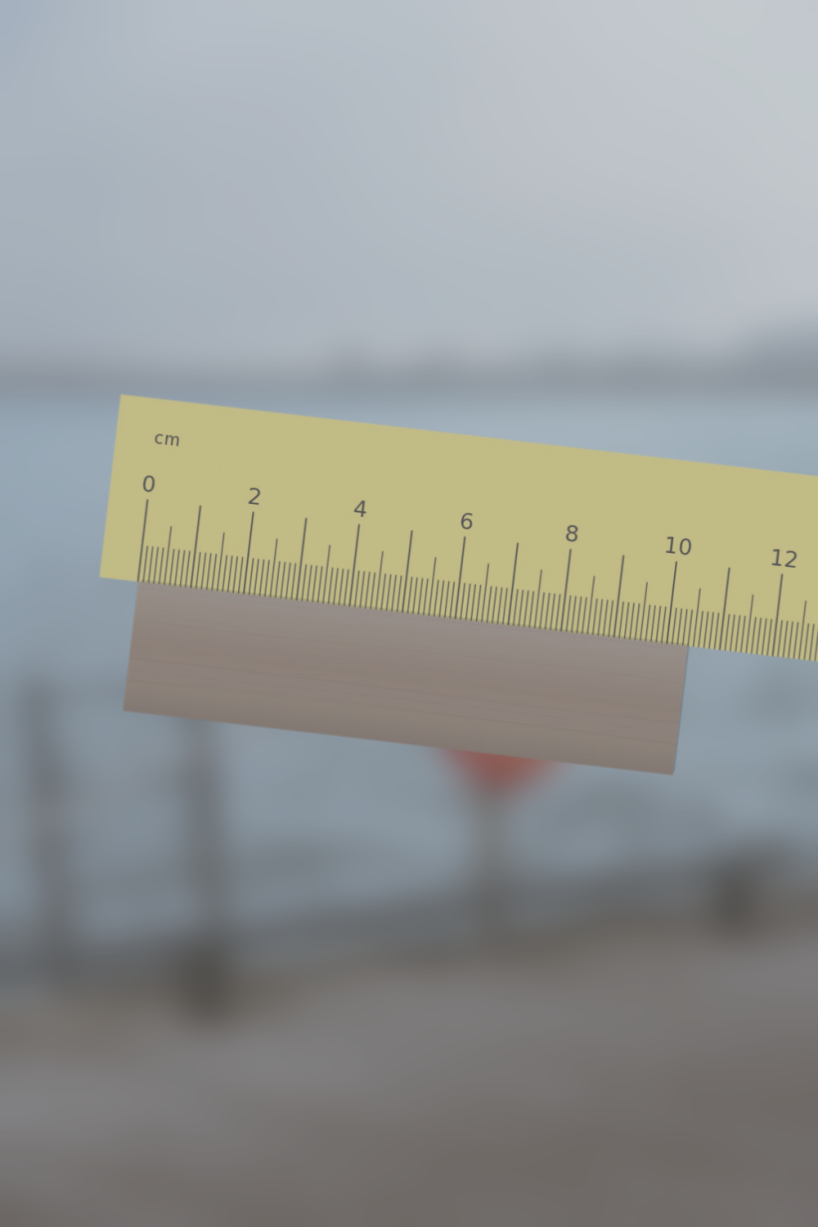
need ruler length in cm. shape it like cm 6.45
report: cm 10.4
